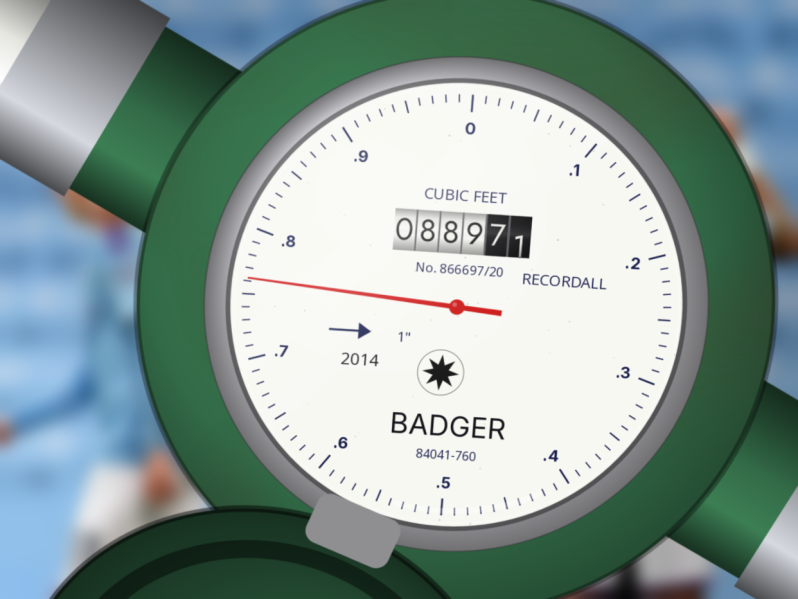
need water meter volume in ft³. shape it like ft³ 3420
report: ft³ 88970.76
